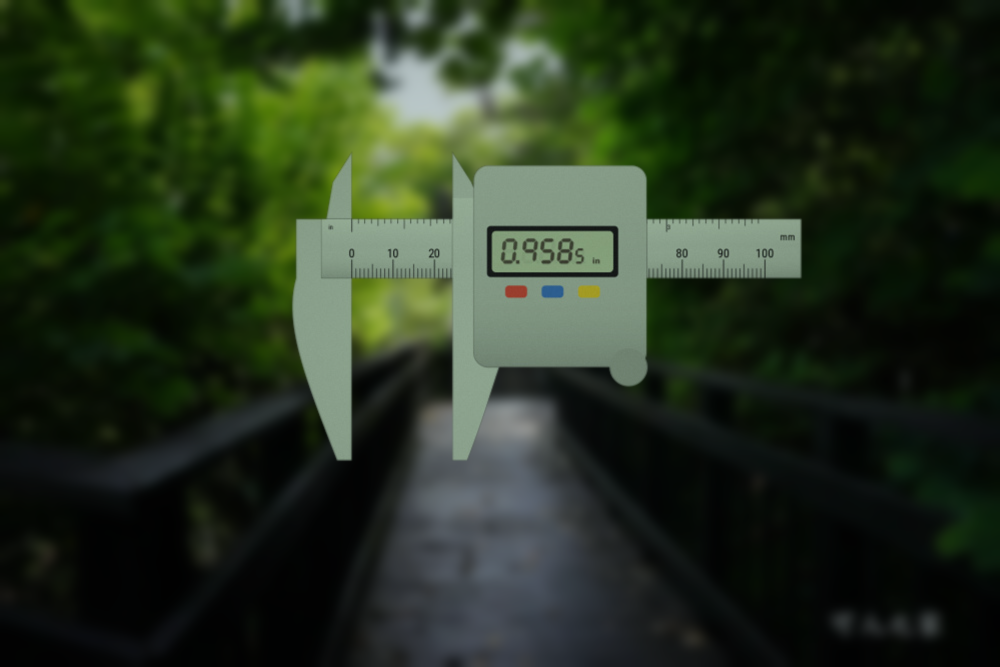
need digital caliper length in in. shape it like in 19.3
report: in 0.9585
